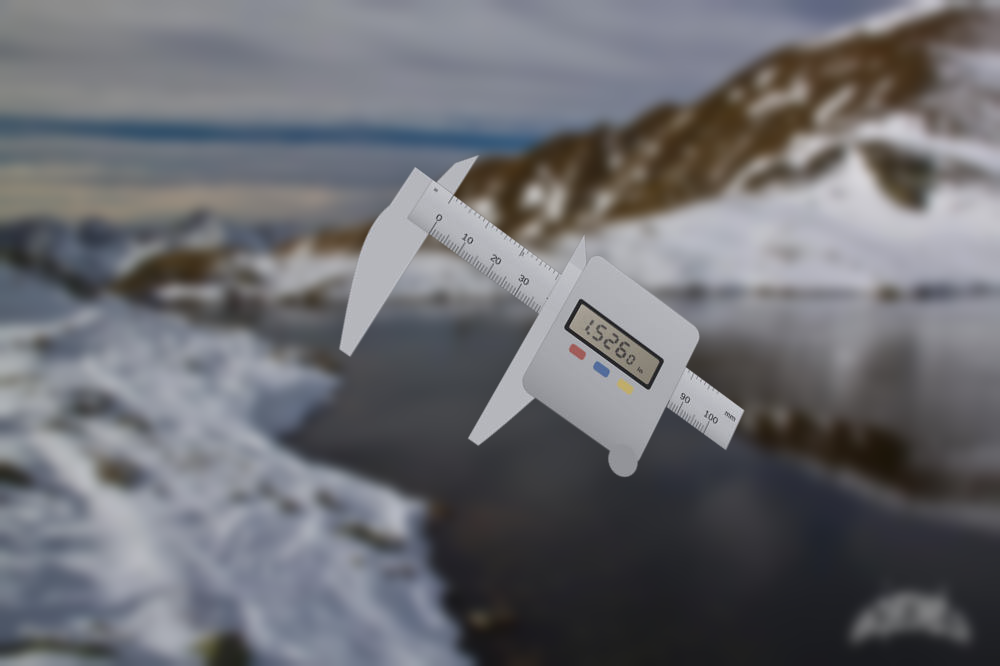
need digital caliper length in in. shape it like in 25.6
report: in 1.5260
